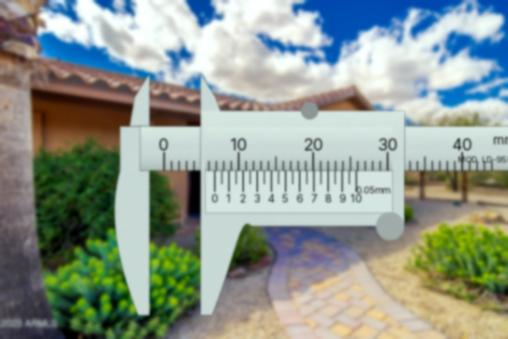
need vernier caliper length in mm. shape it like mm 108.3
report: mm 6.8
